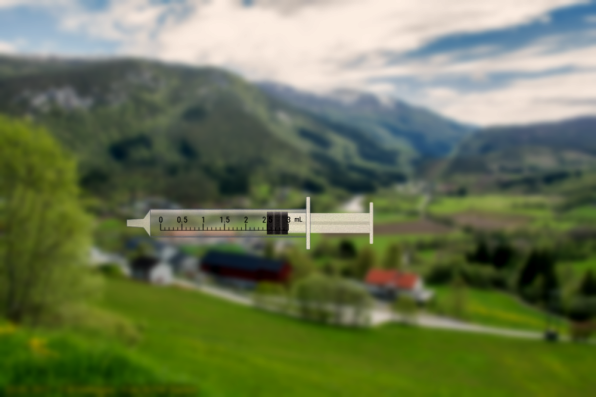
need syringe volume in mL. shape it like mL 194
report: mL 2.5
